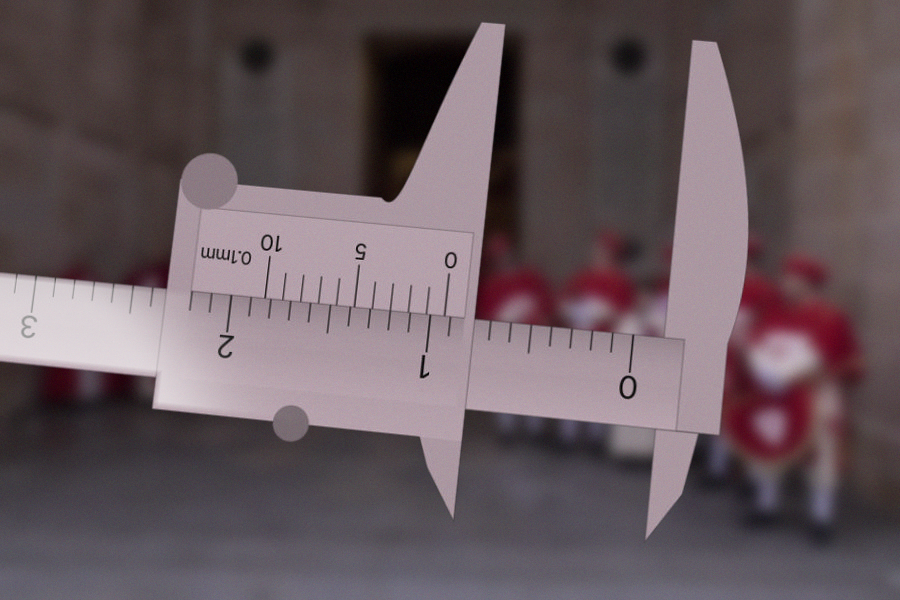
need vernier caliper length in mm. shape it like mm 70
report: mm 9.3
